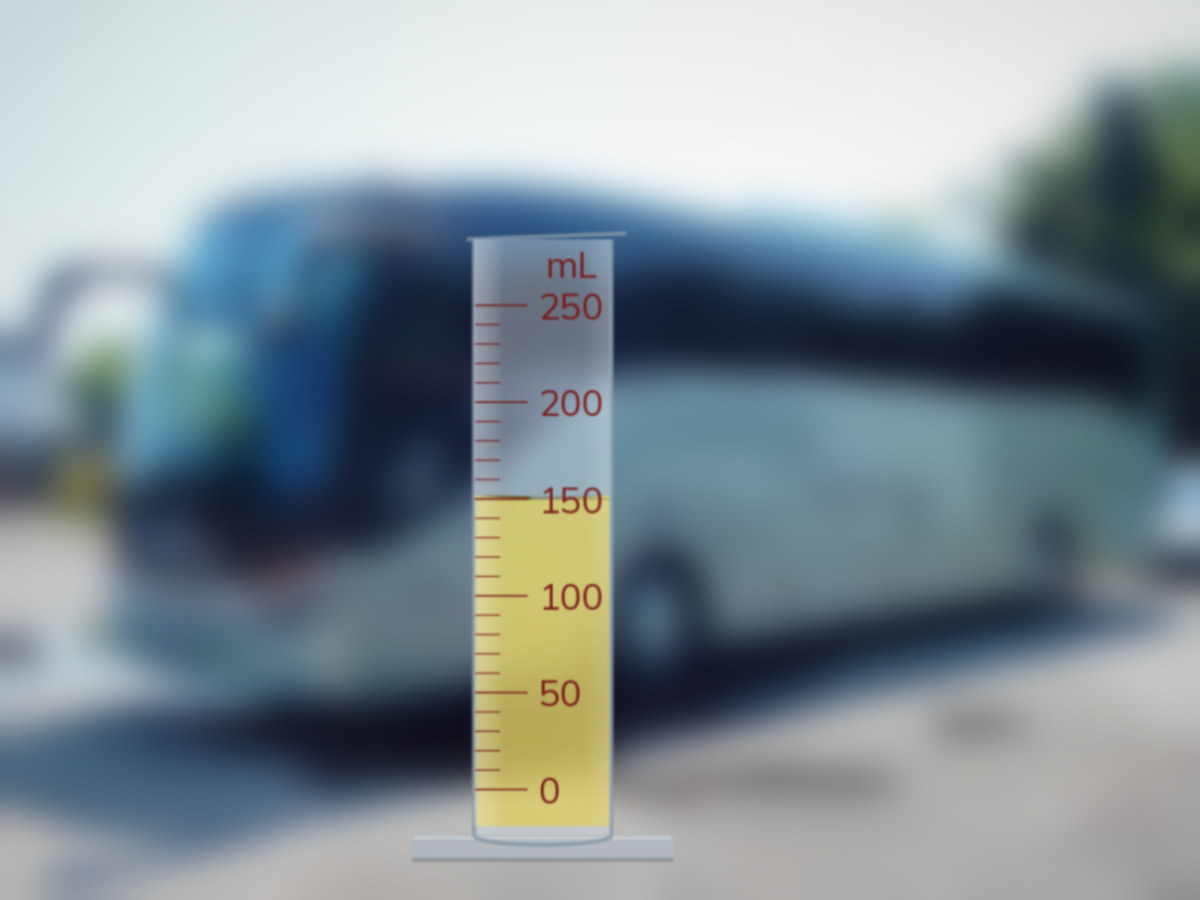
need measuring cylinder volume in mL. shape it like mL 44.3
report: mL 150
